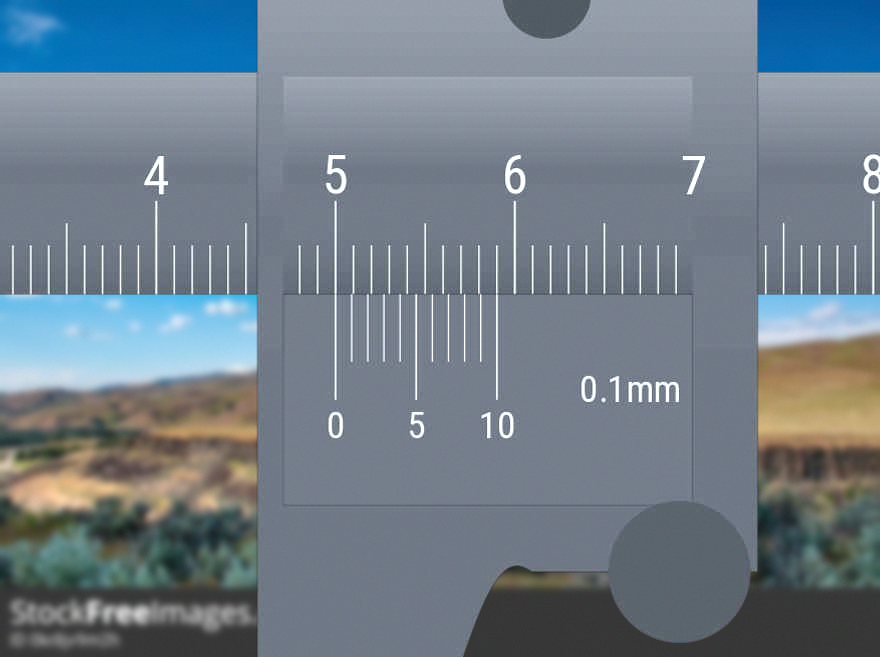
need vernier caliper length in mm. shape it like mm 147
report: mm 50.0
